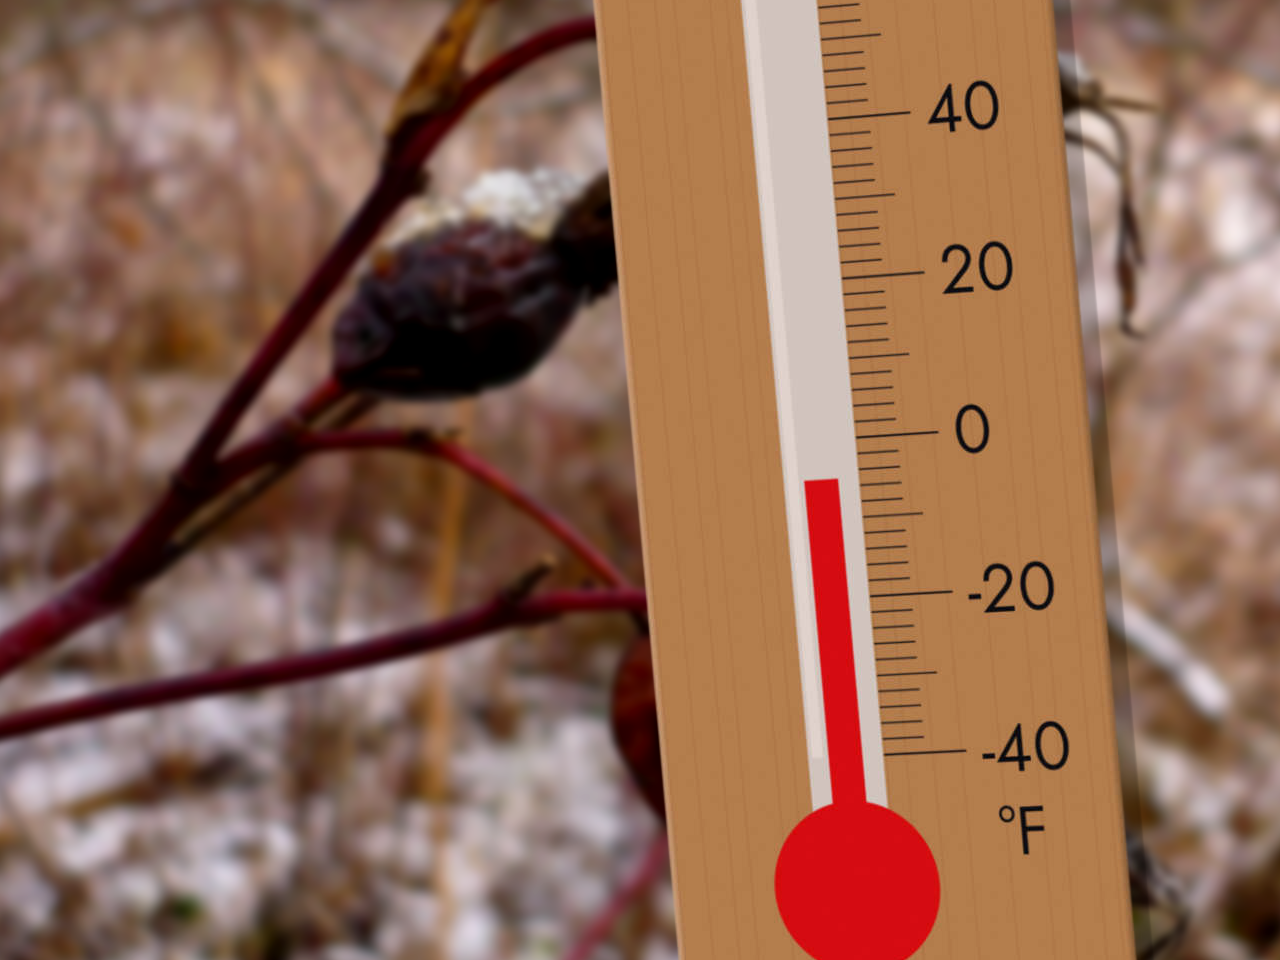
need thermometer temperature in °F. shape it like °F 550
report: °F -5
